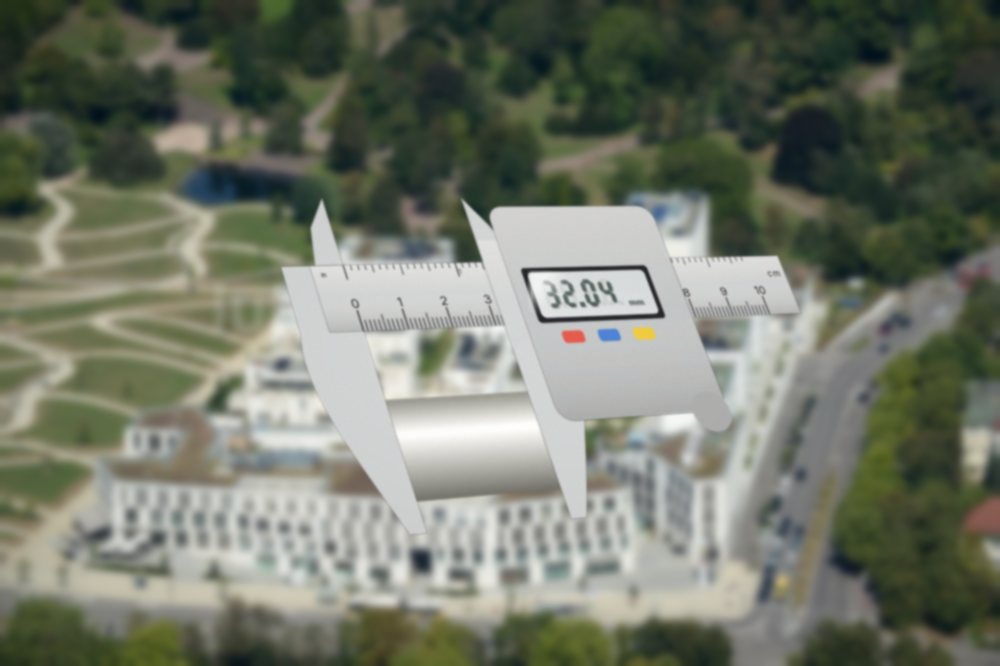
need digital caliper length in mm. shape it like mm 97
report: mm 32.04
